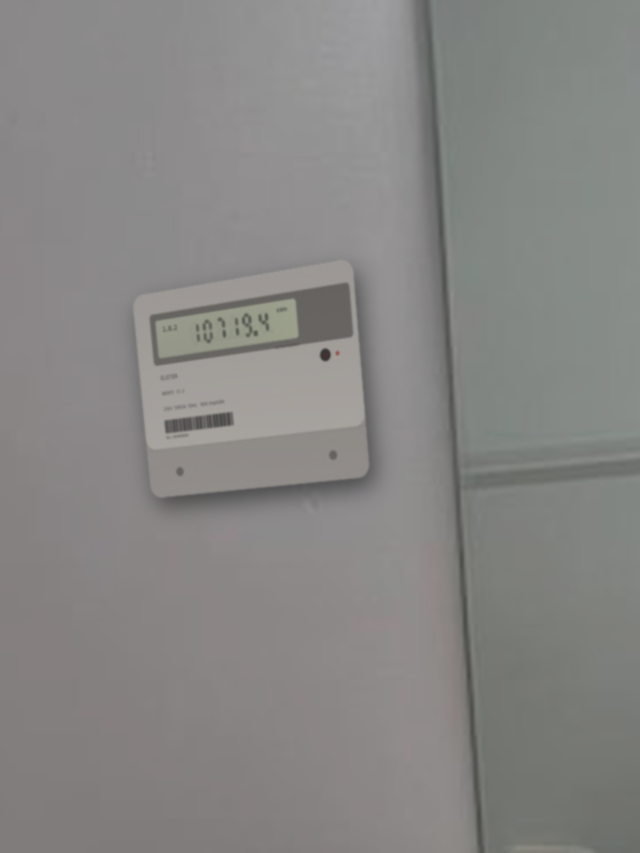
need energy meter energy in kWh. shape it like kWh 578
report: kWh 10719.4
